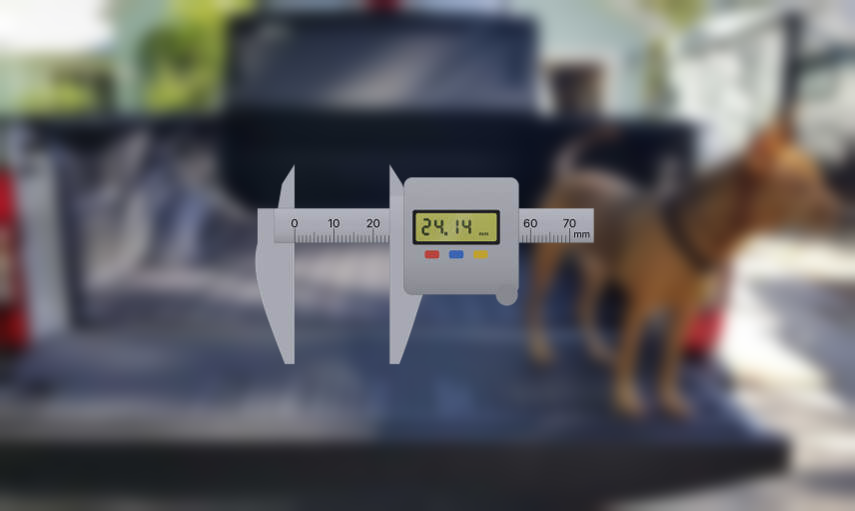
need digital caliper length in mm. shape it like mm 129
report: mm 24.14
